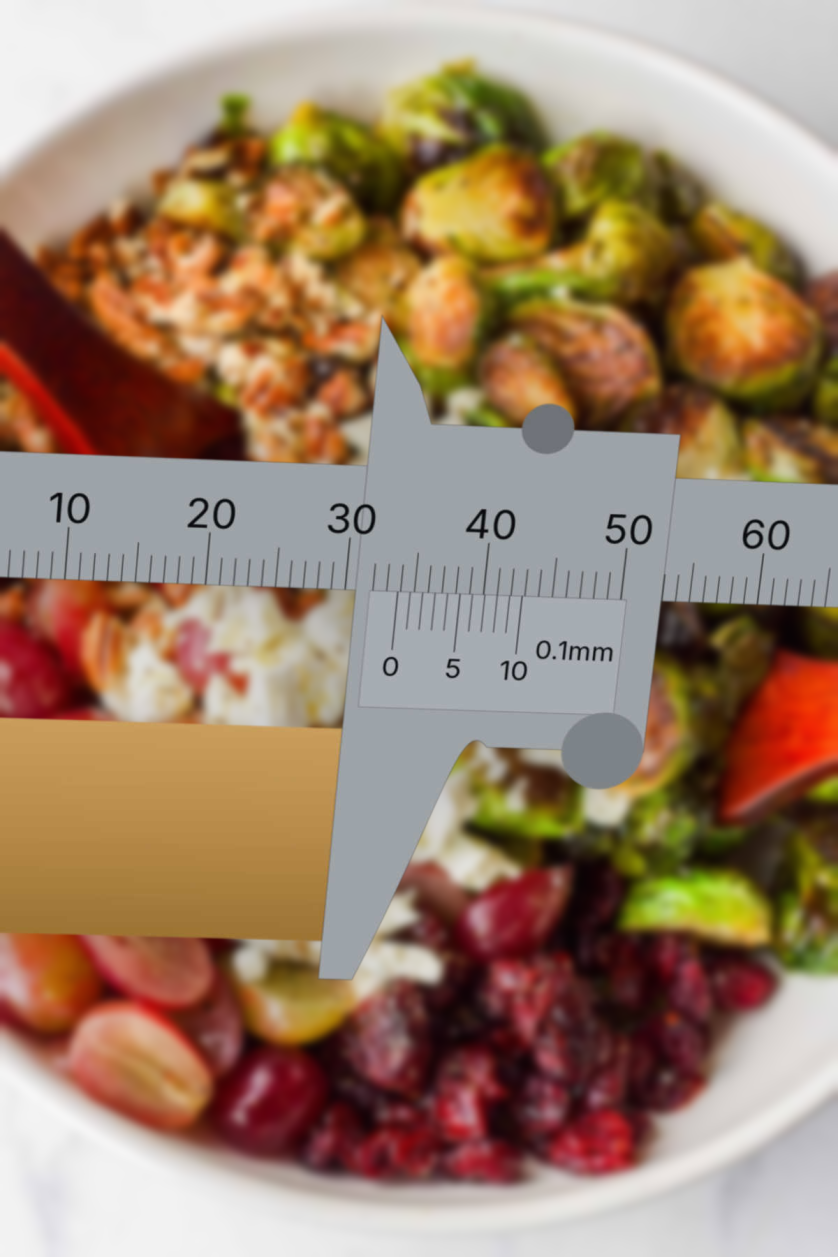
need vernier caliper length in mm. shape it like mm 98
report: mm 33.8
